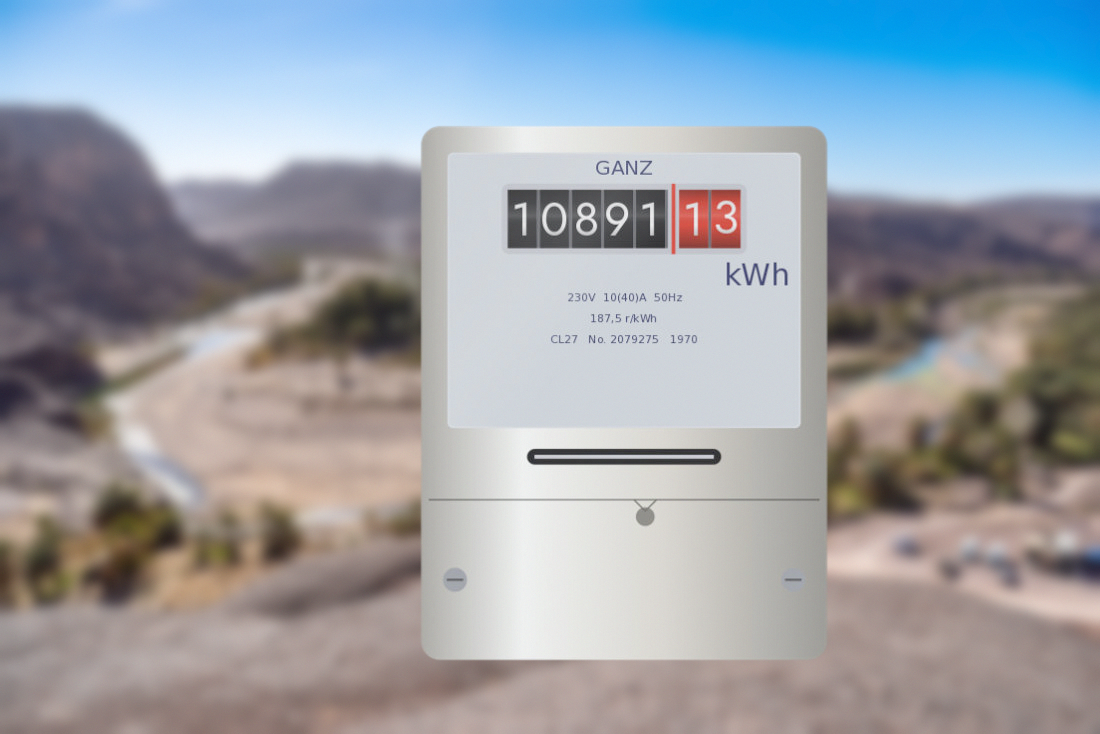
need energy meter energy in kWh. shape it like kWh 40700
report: kWh 10891.13
